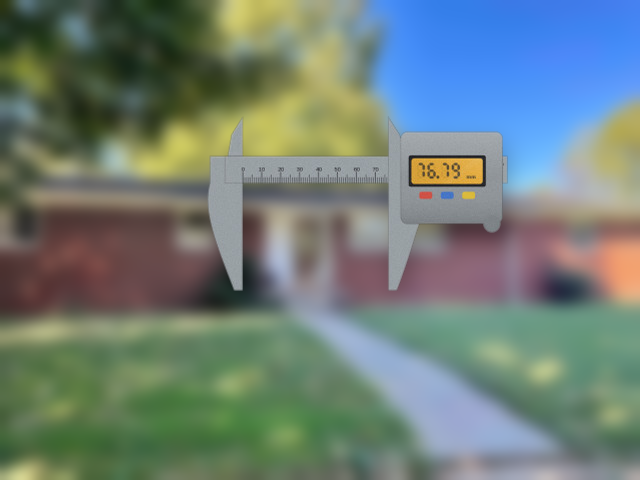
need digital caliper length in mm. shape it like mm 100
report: mm 76.79
